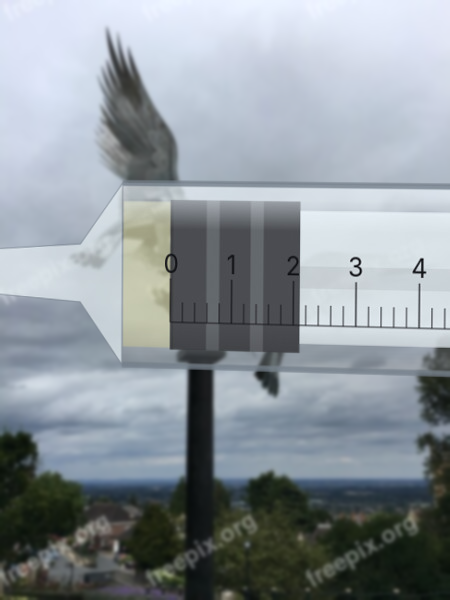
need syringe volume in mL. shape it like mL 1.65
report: mL 0
